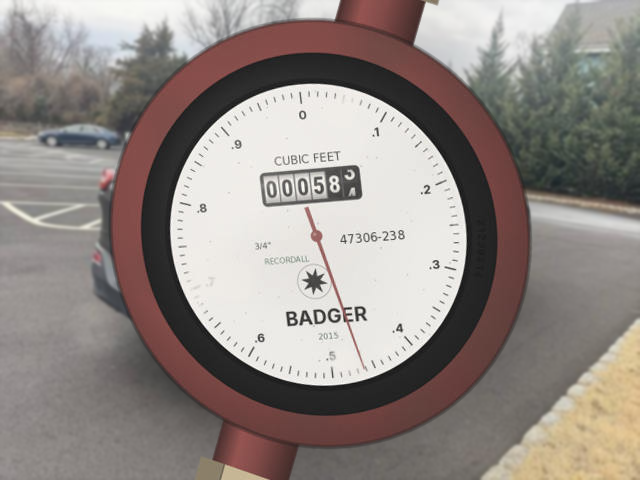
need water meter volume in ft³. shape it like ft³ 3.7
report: ft³ 583.46
